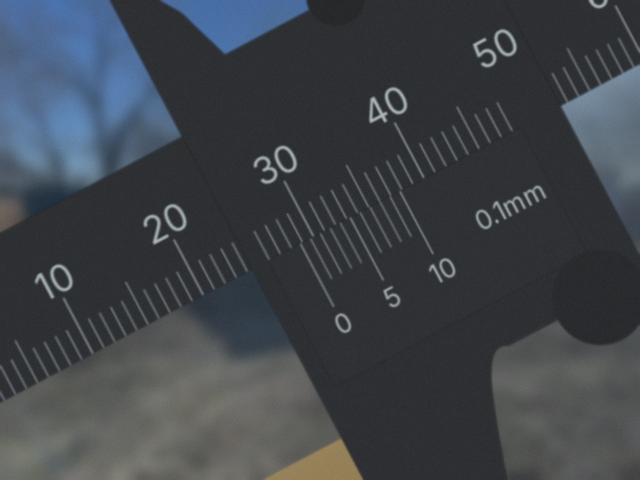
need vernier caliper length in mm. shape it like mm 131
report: mm 28.8
